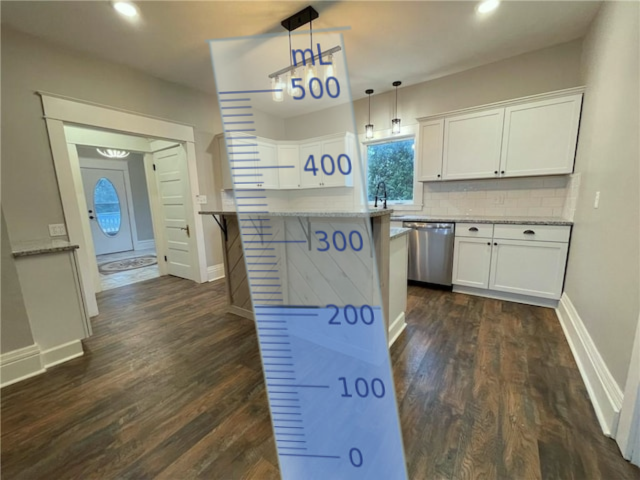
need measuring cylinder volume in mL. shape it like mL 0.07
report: mL 210
